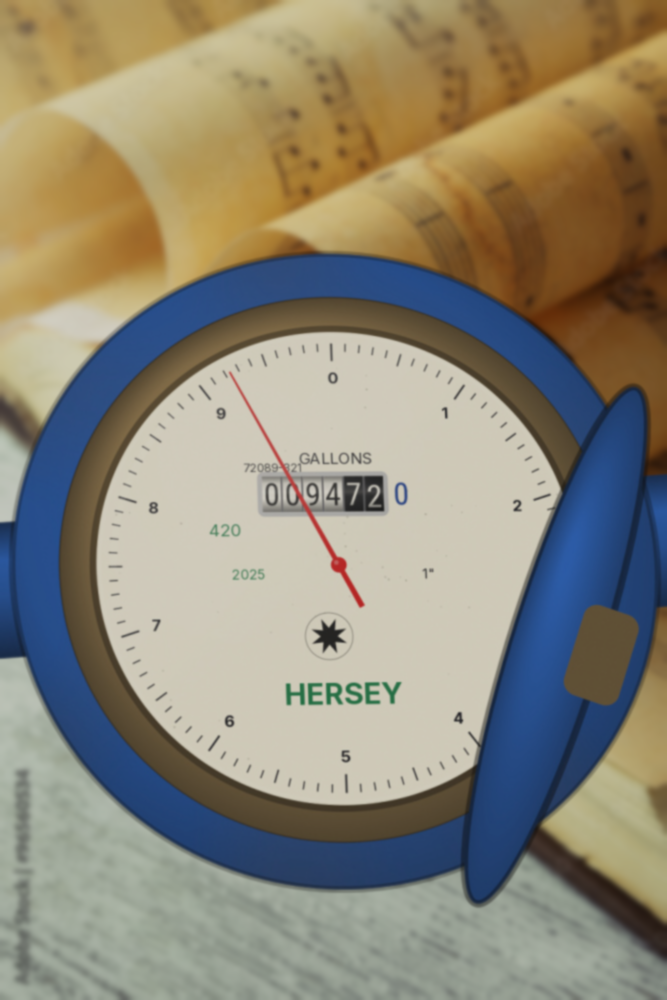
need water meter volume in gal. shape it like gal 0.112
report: gal 94719.2
